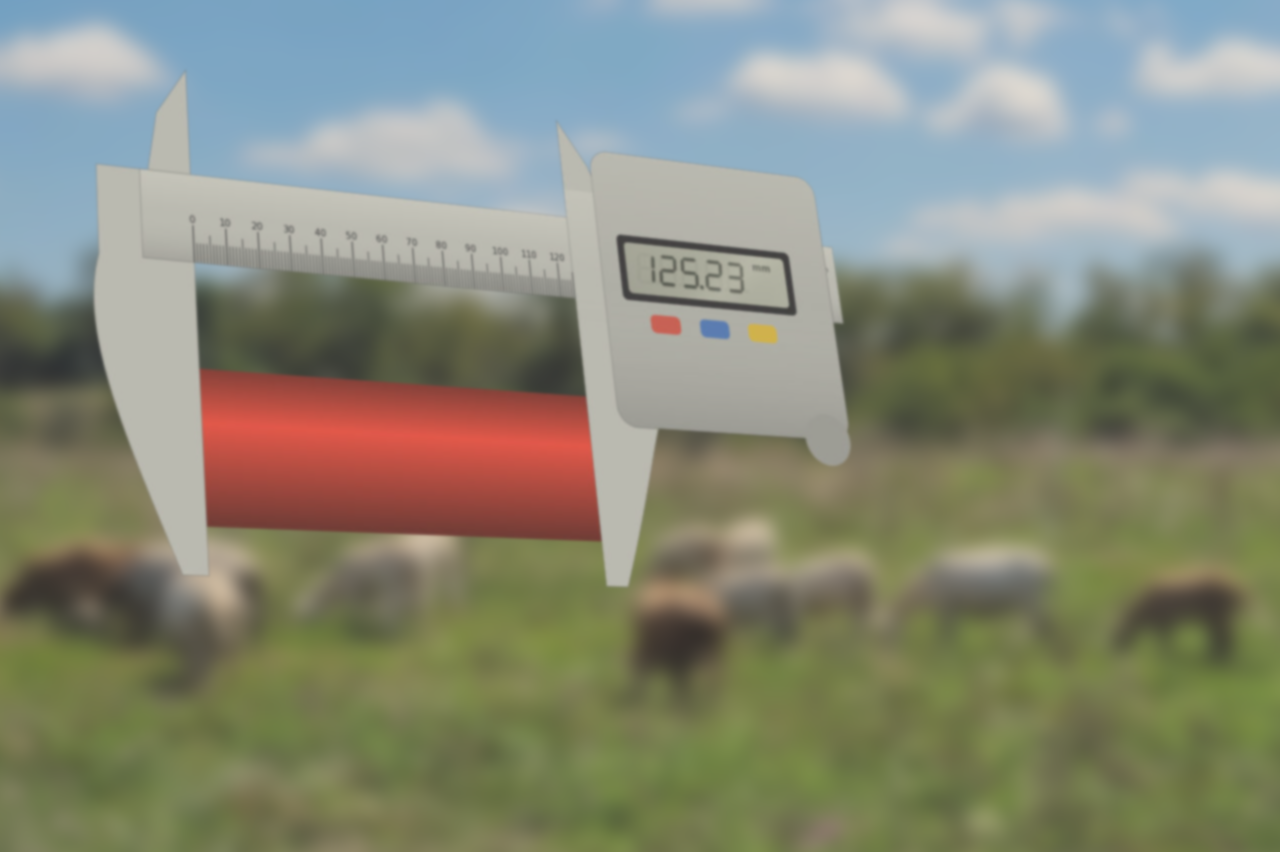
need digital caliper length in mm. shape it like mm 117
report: mm 125.23
